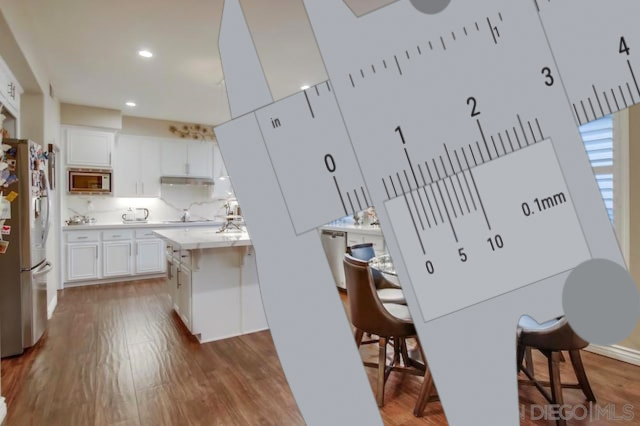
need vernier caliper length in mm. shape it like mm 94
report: mm 8.0
